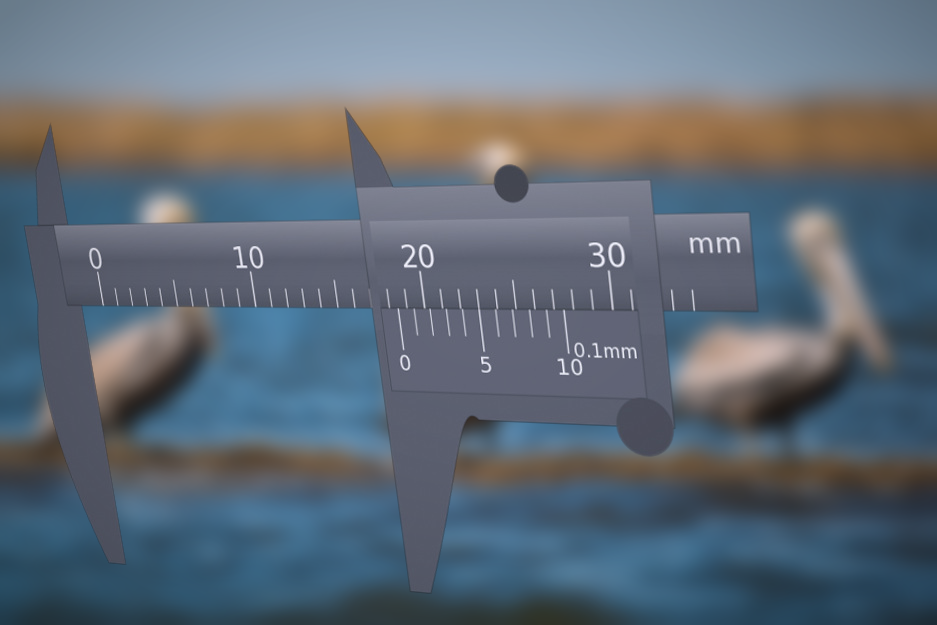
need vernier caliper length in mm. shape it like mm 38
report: mm 18.5
